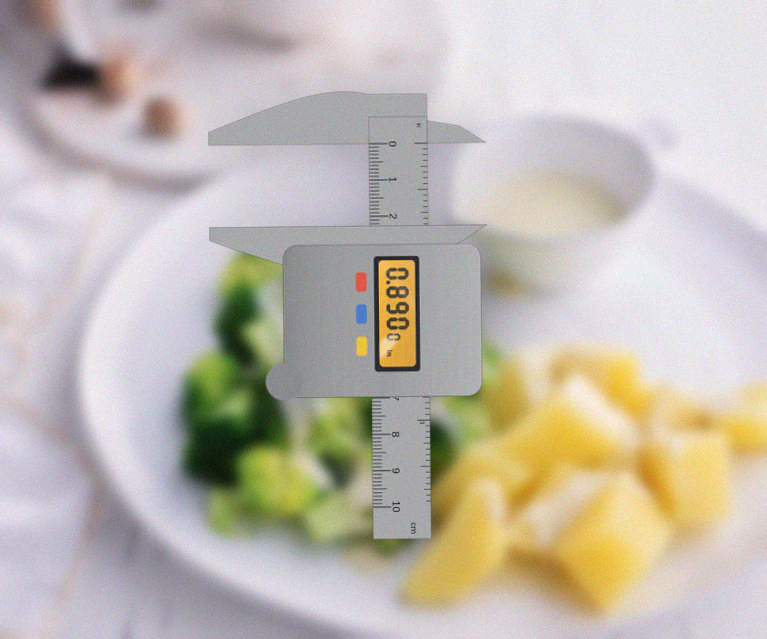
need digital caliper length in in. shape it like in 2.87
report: in 0.8900
